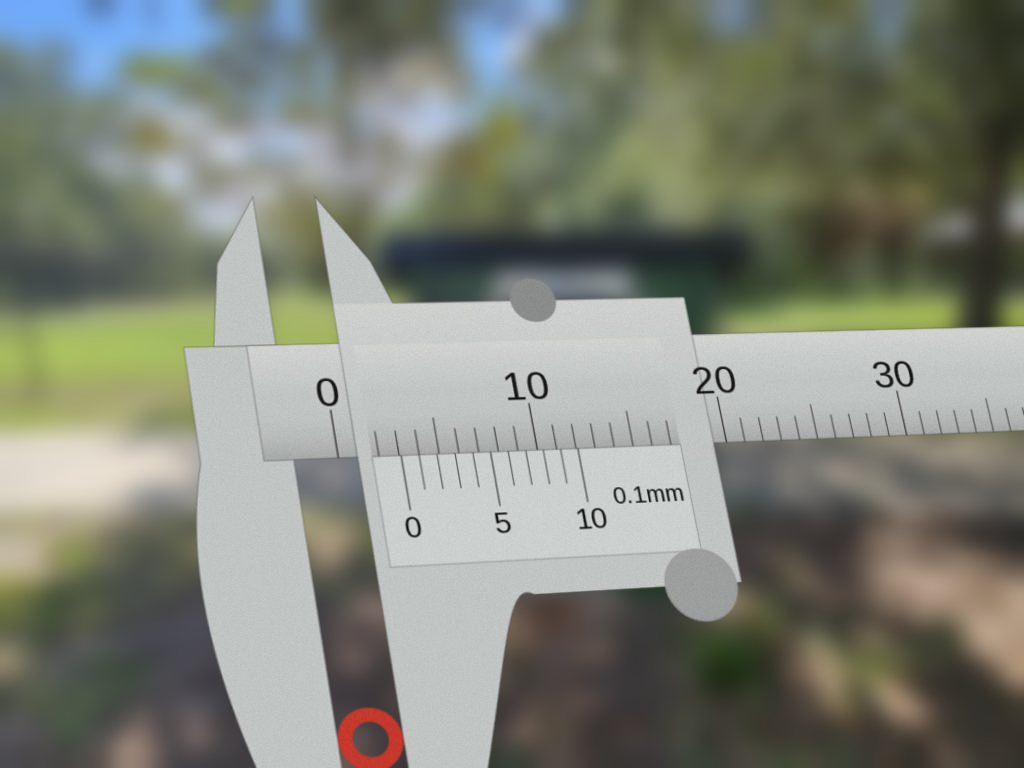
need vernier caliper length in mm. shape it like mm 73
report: mm 3.1
